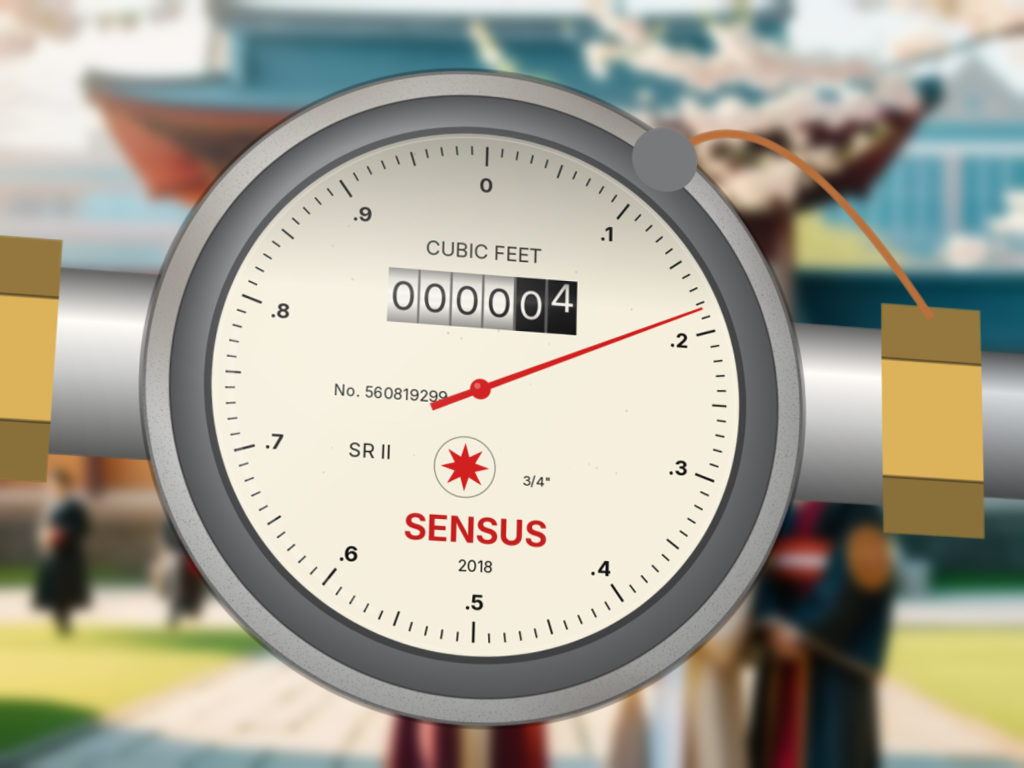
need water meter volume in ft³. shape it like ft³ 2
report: ft³ 4.18
